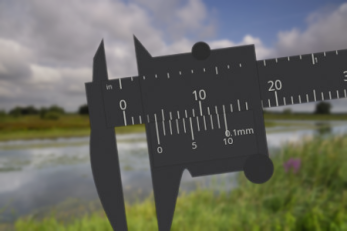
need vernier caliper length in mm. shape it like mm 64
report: mm 4.0
